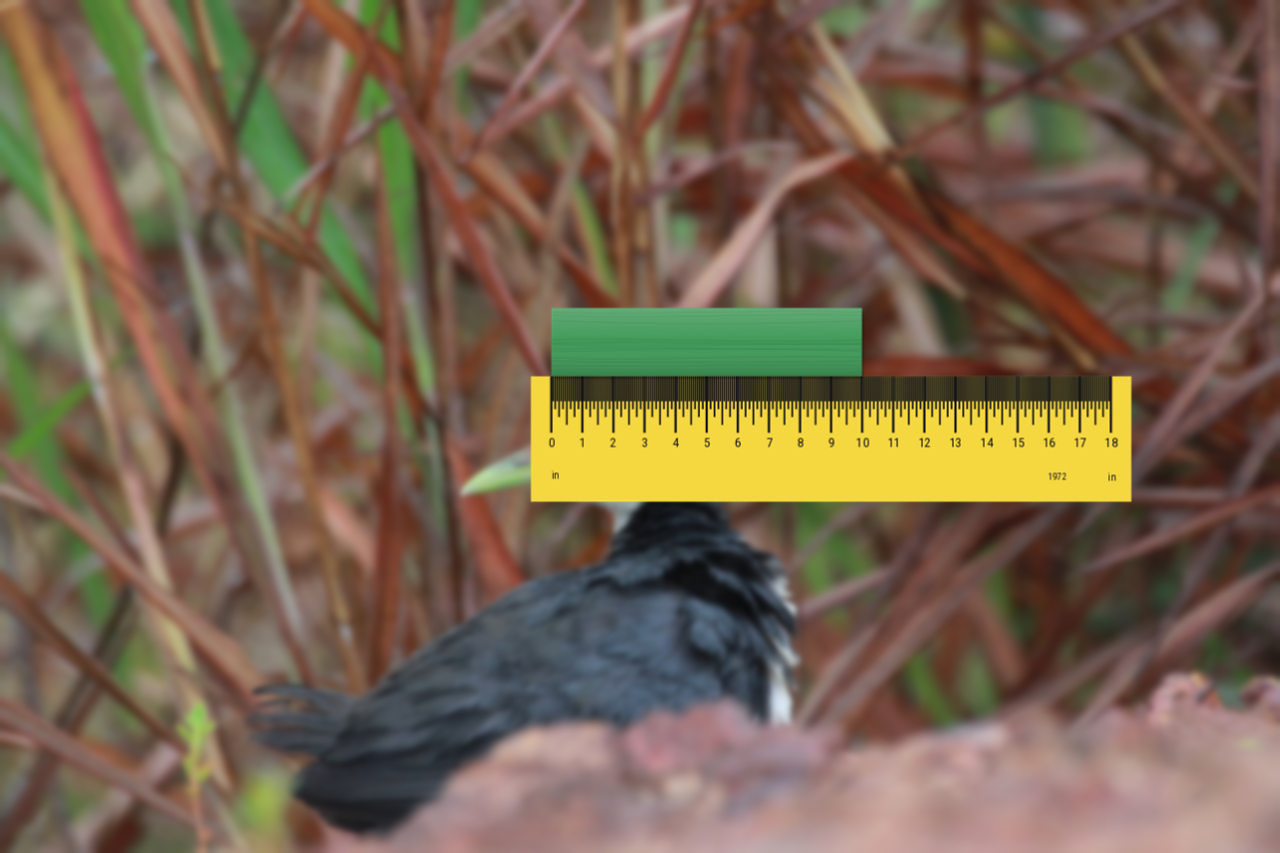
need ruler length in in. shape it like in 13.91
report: in 10
